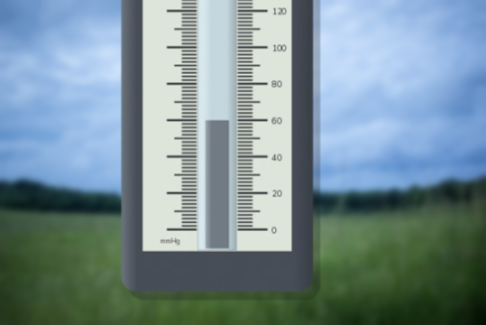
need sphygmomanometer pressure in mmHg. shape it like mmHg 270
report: mmHg 60
